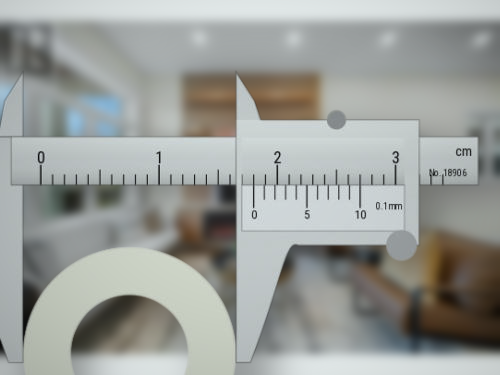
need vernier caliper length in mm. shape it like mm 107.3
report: mm 18.0
